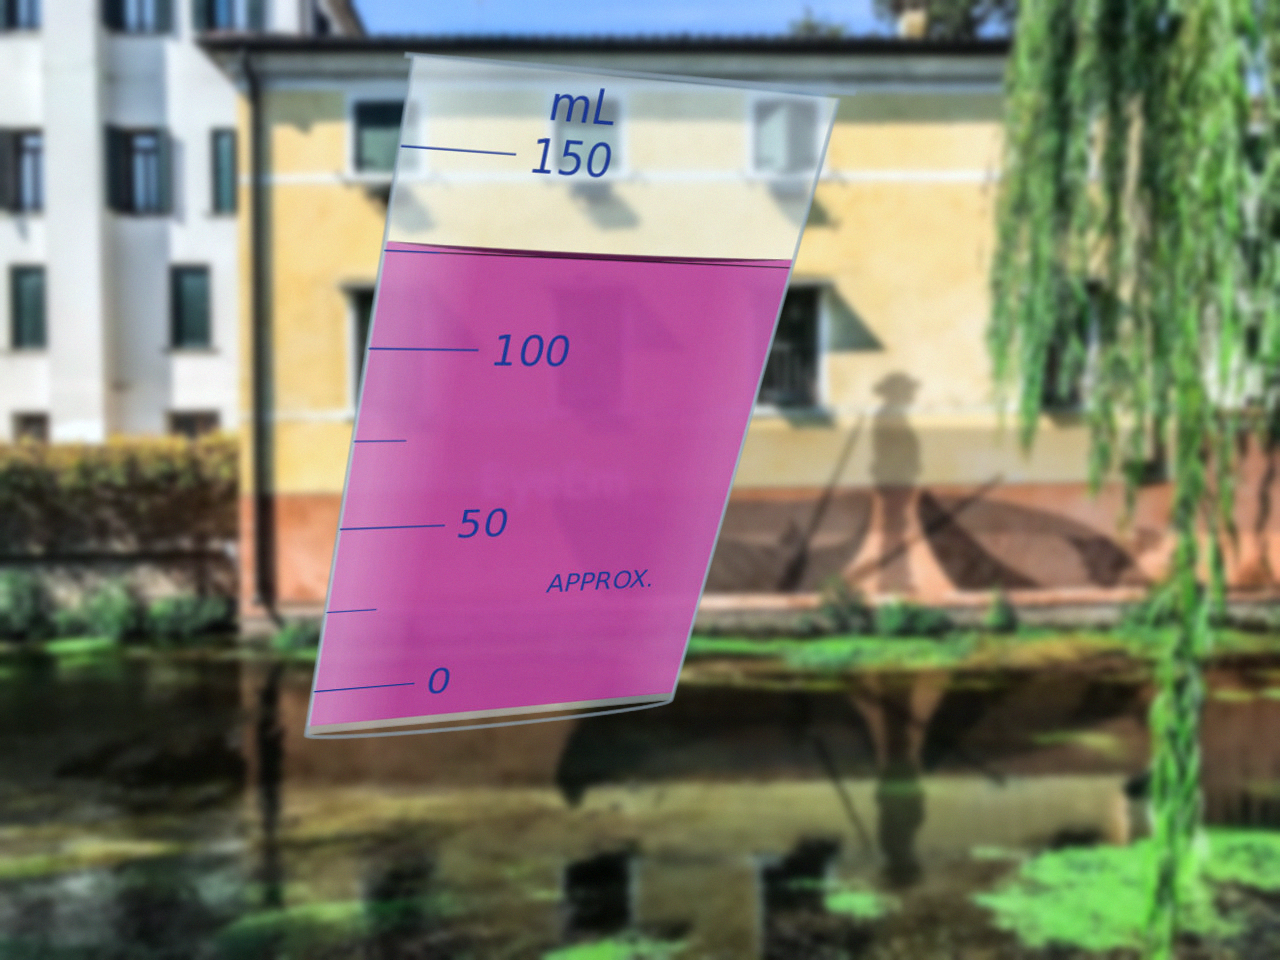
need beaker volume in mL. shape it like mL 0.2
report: mL 125
